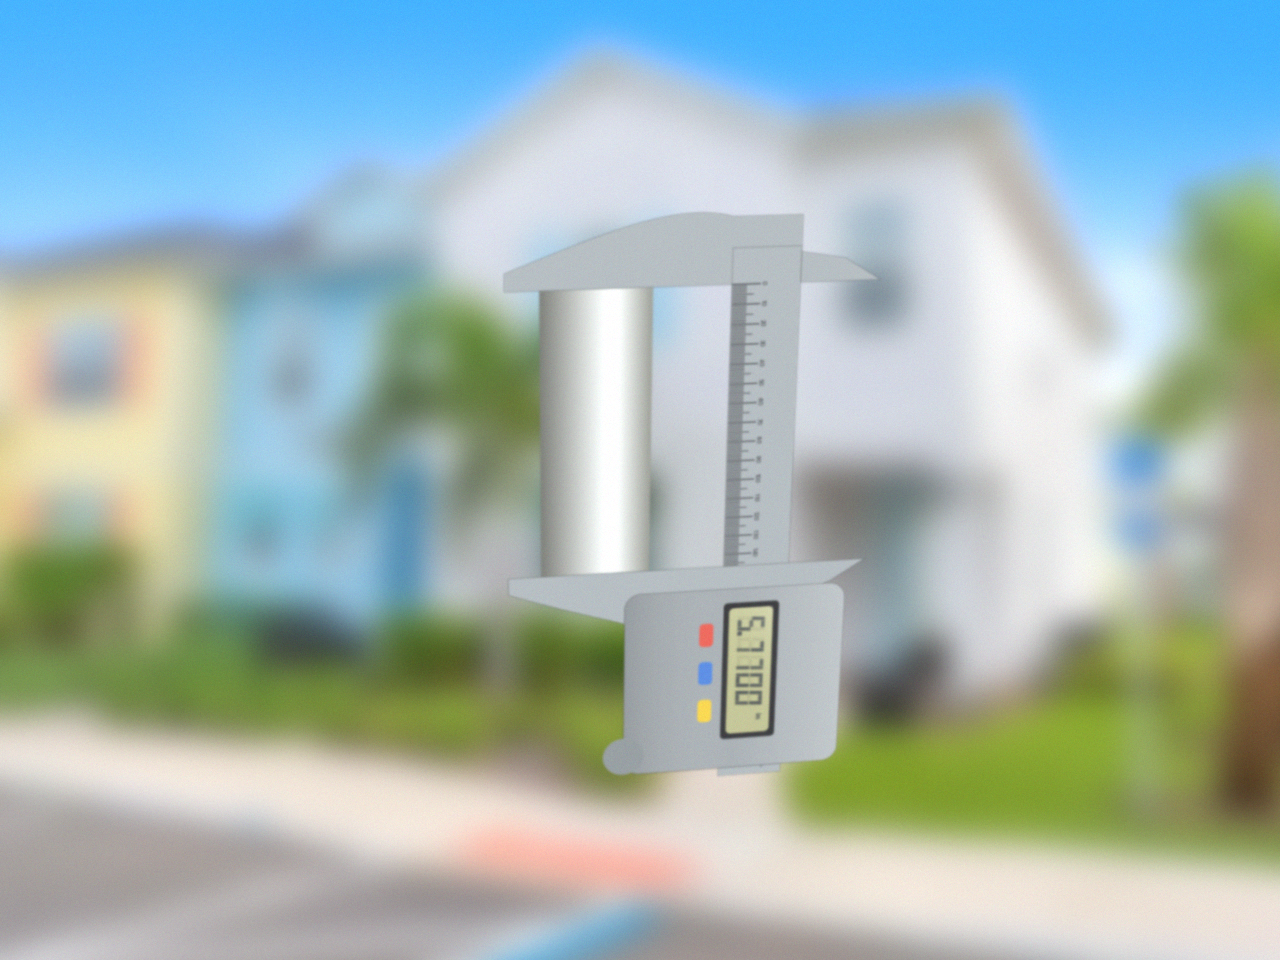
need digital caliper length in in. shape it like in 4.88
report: in 5.7700
